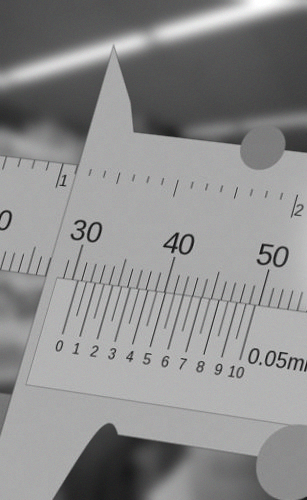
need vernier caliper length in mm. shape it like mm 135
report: mm 30.6
